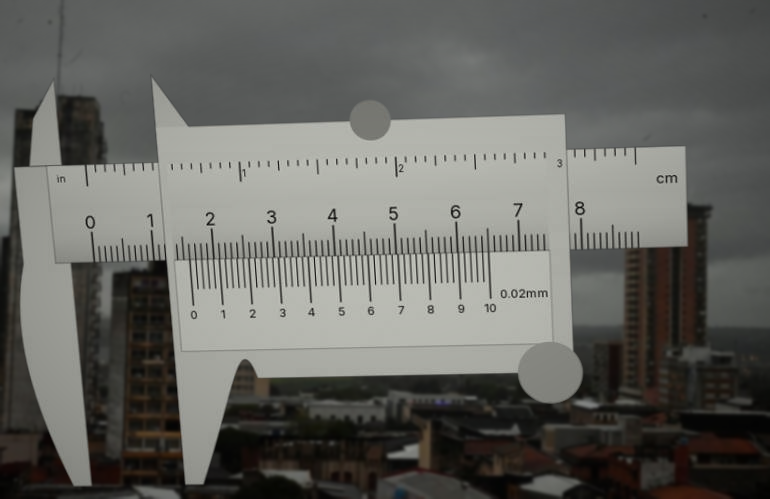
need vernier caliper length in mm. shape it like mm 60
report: mm 16.0
